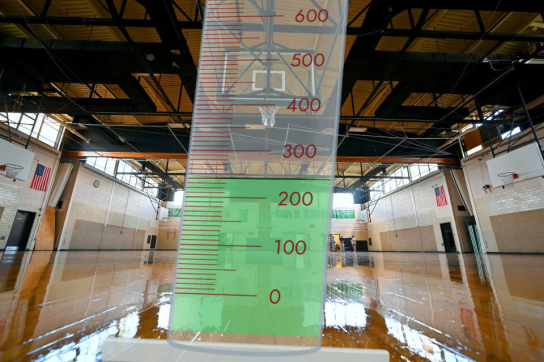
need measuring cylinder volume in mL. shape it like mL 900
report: mL 240
